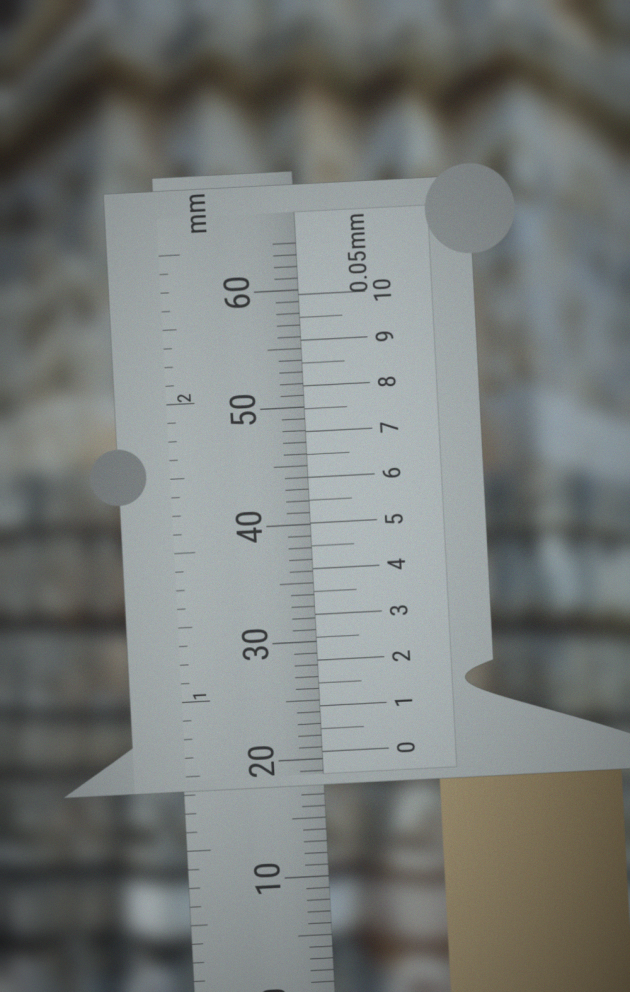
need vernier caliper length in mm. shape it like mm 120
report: mm 20.6
